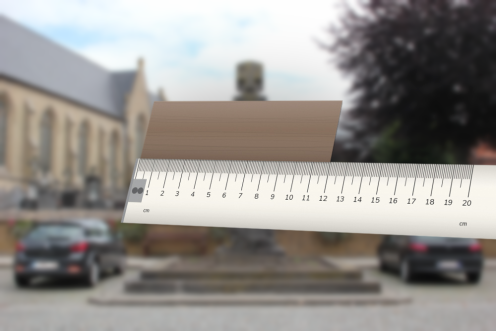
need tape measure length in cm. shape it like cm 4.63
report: cm 12
